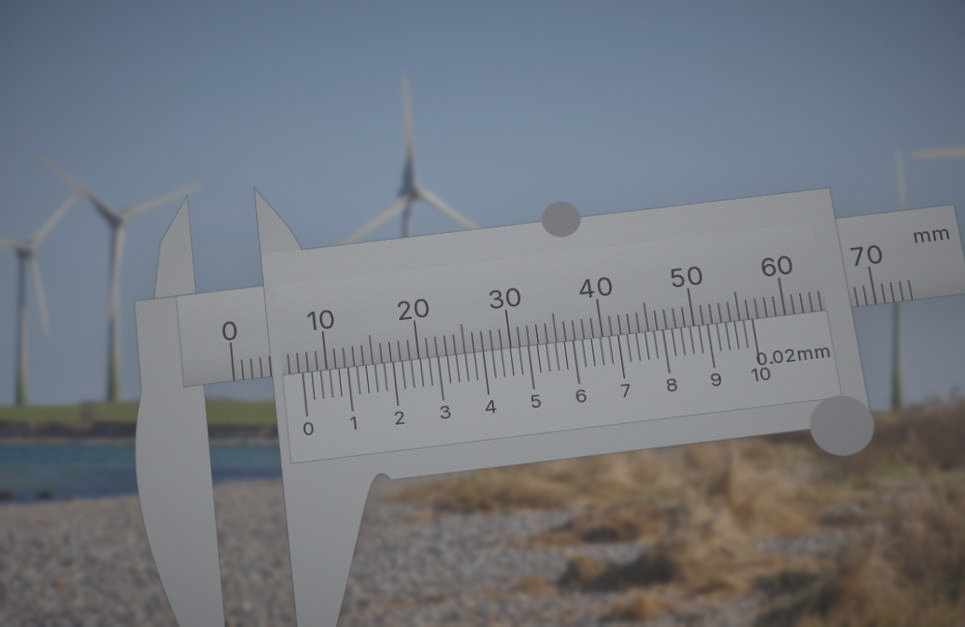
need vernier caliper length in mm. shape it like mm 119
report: mm 7.4
